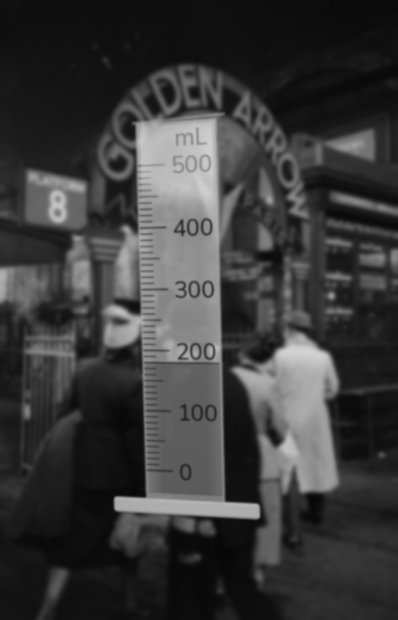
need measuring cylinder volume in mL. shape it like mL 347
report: mL 180
